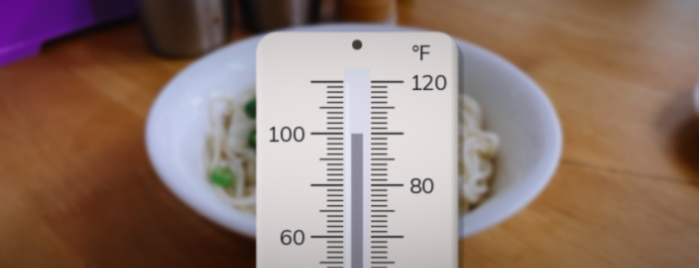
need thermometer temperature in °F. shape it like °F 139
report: °F 100
